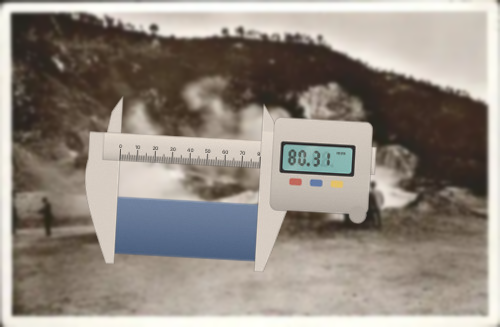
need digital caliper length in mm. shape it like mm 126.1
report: mm 80.31
